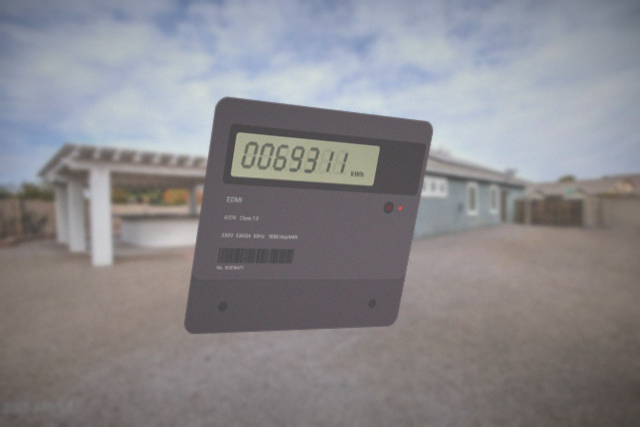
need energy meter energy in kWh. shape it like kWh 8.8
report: kWh 69311
